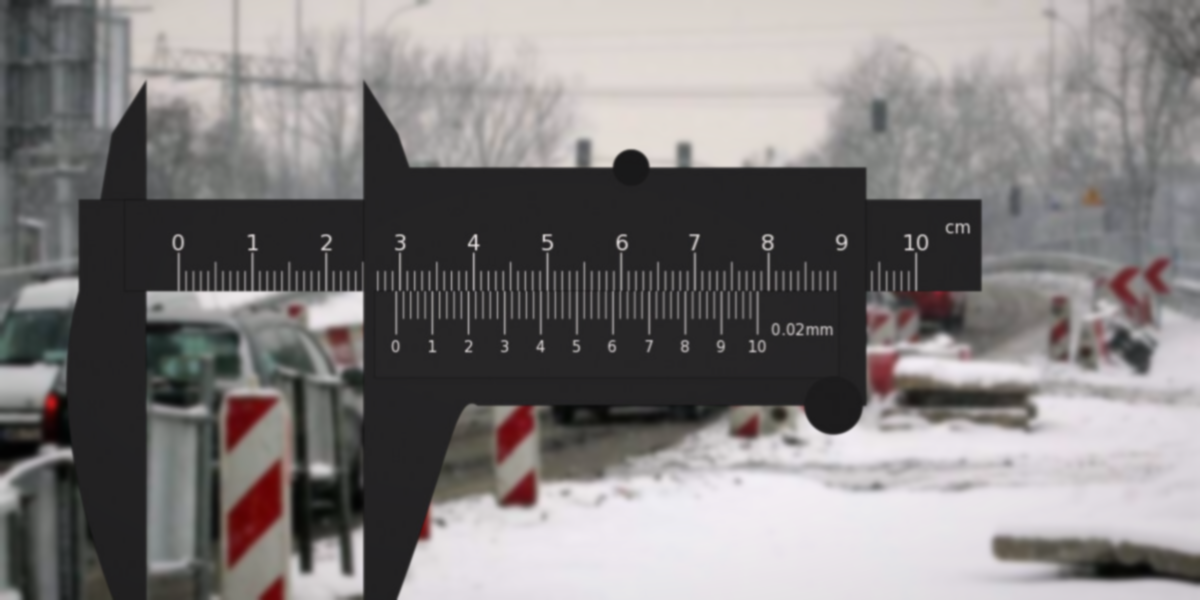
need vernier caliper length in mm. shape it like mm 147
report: mm 29.5
